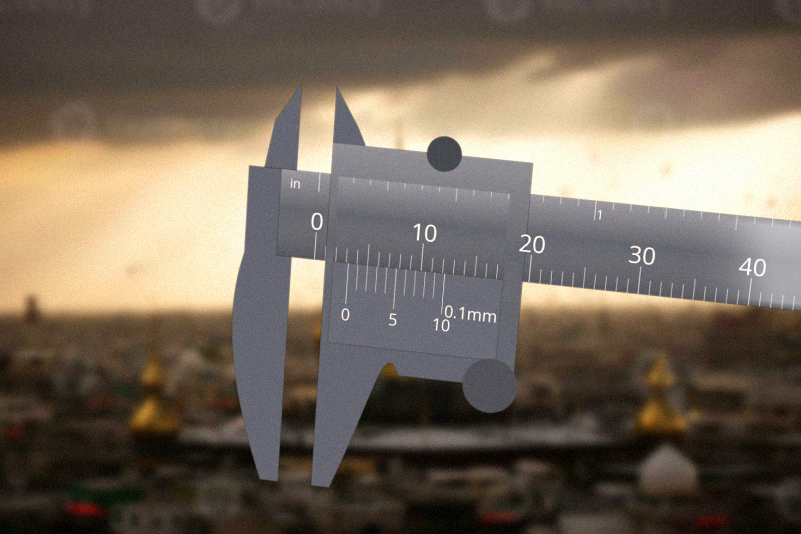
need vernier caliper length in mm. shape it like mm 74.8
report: mm 3.2
